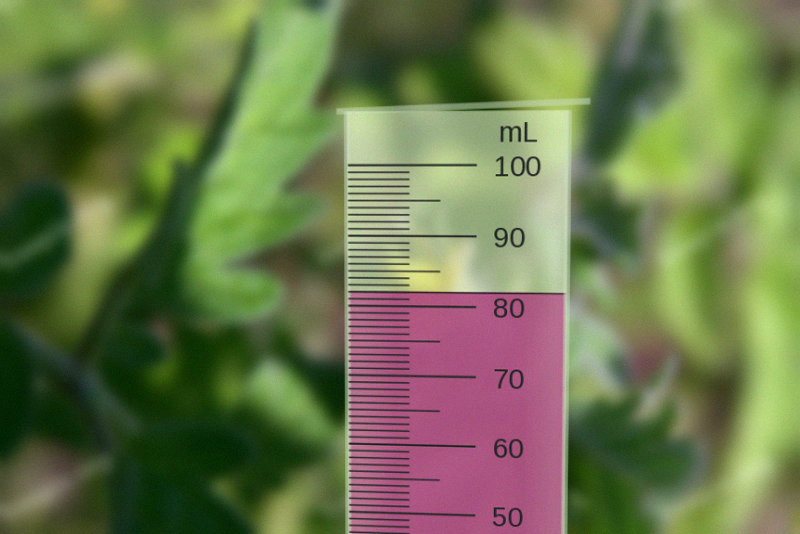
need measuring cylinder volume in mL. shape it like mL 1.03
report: mL 82
